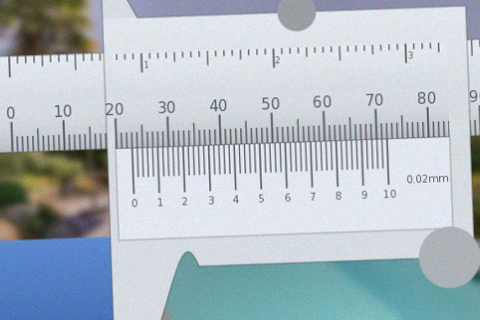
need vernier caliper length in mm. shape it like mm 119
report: mm 23.0
